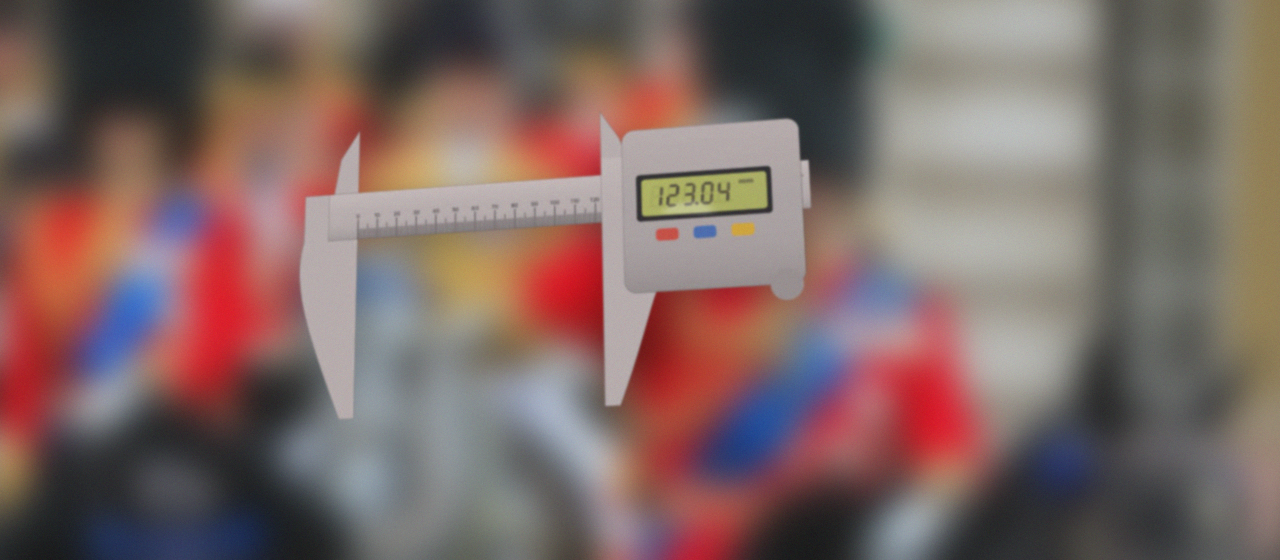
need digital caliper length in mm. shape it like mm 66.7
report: mm 123.04
